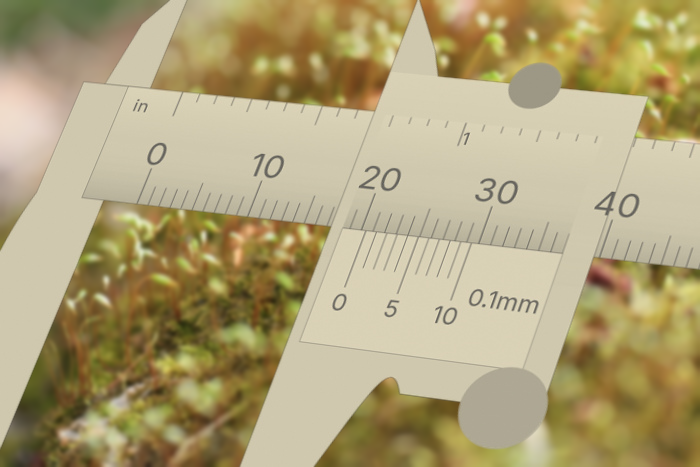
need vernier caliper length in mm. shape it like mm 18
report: mm 20.4
